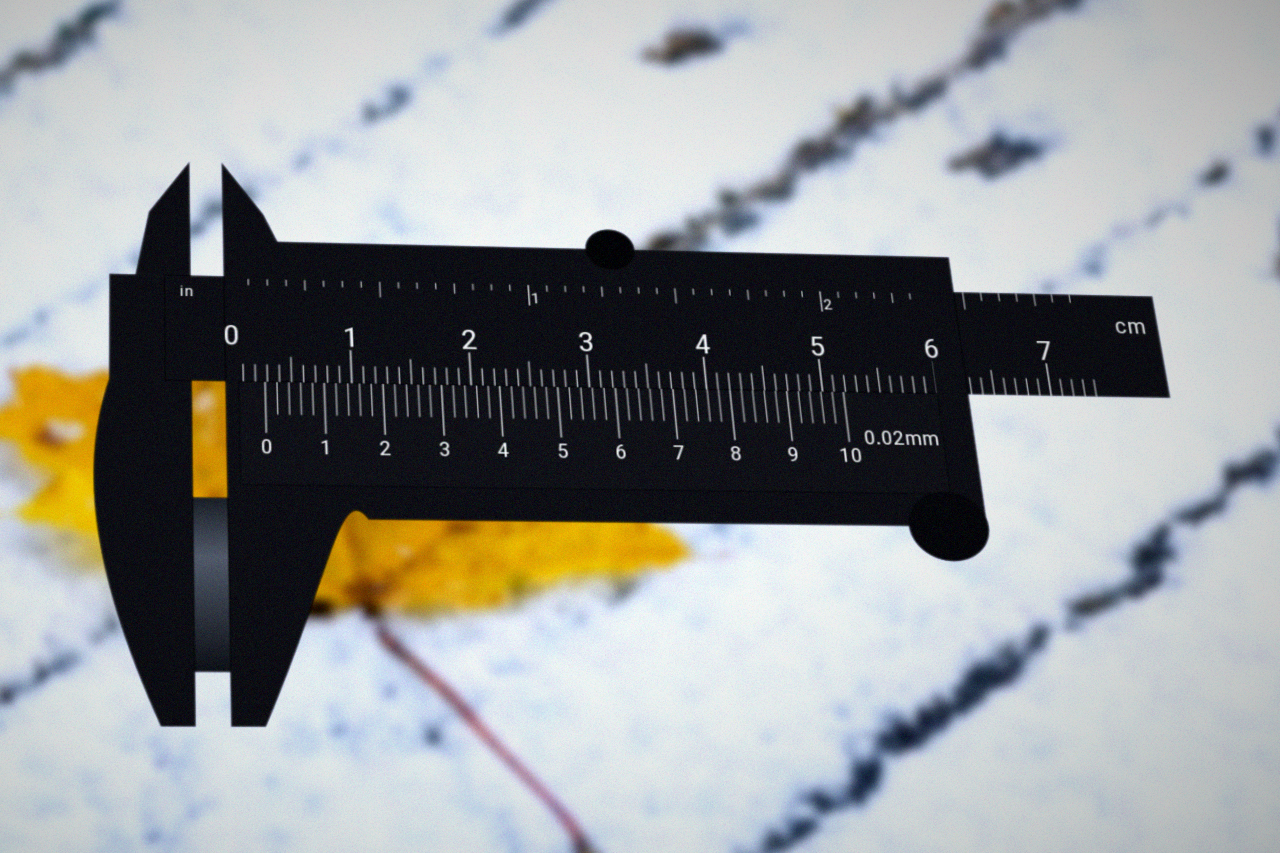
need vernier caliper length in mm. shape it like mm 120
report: mm 2.8
